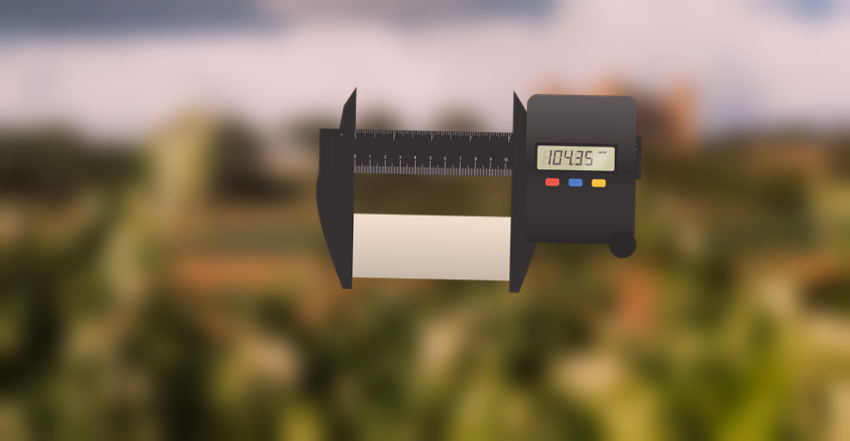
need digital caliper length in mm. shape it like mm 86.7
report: mm 104.35
